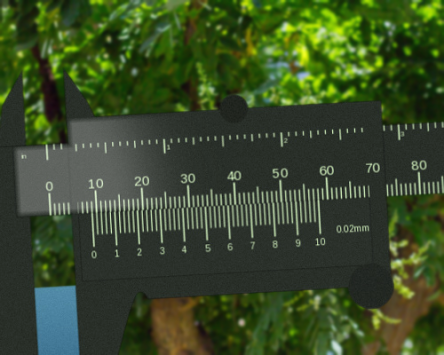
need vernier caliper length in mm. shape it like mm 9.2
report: mm 9.0
